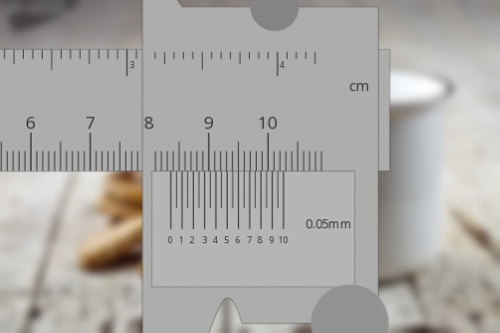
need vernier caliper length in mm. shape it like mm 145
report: mm 83.6
